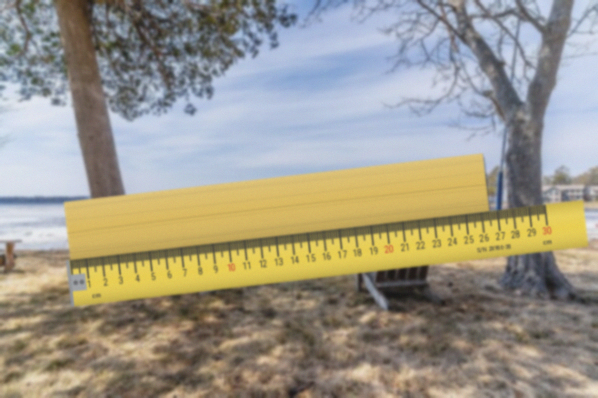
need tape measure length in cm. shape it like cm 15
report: cm 26.5
